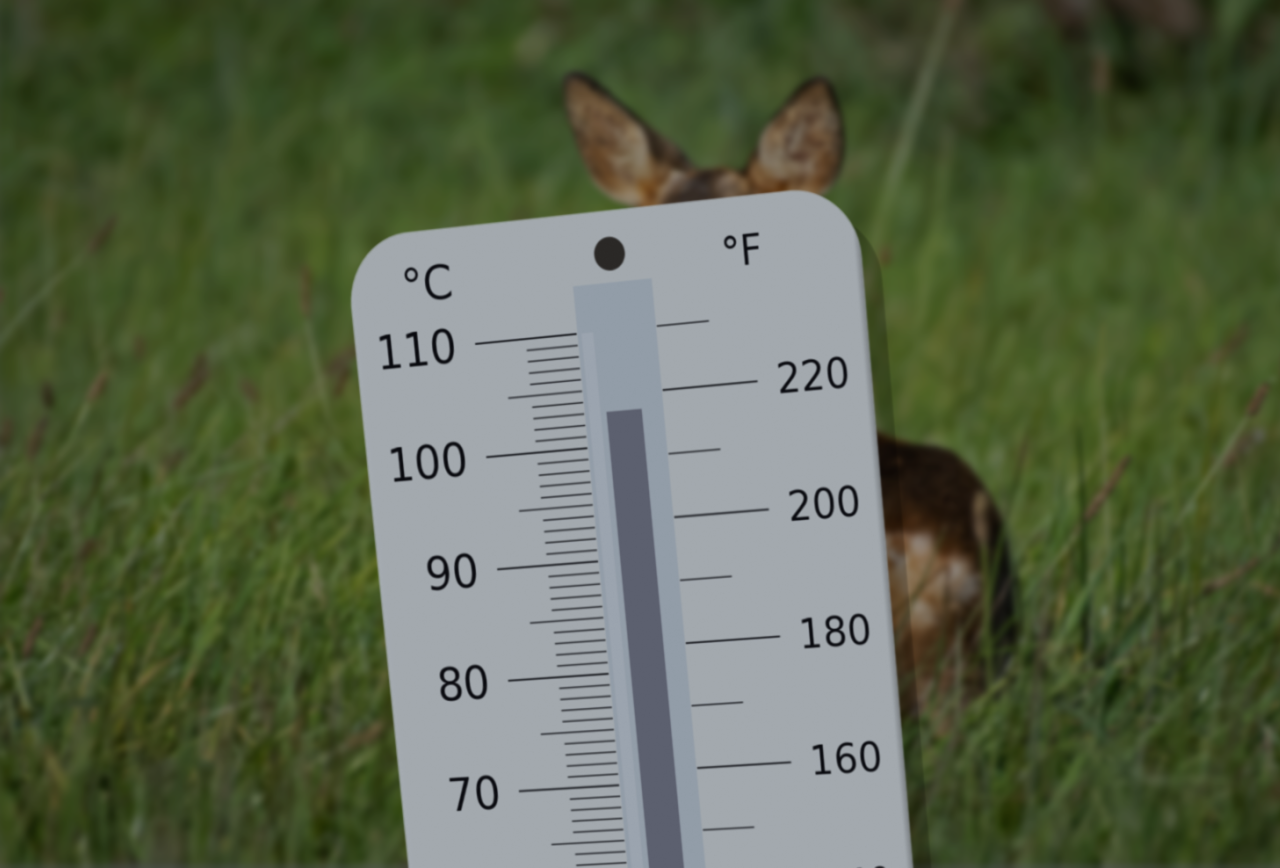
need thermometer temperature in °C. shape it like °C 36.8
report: °C 103
